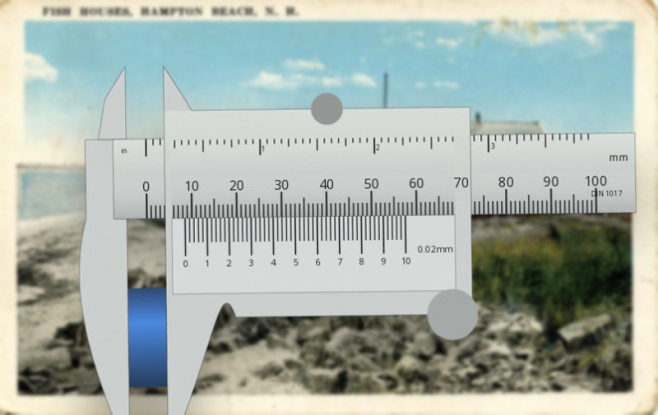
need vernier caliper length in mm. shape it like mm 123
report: mm 8.5
